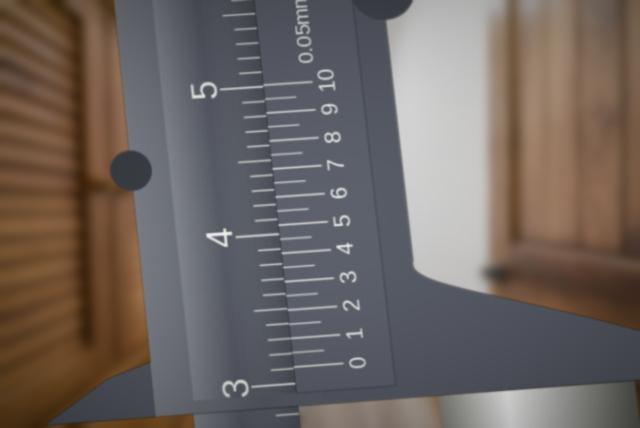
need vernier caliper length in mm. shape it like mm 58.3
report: mm 31.1
